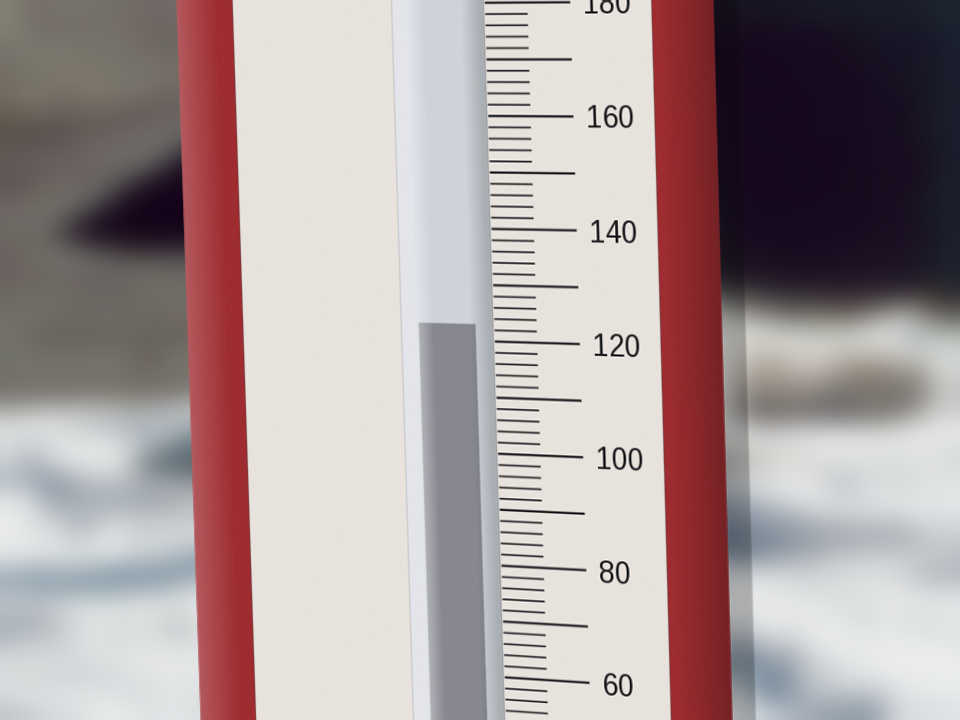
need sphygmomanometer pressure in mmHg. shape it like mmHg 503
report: mmHg 123
